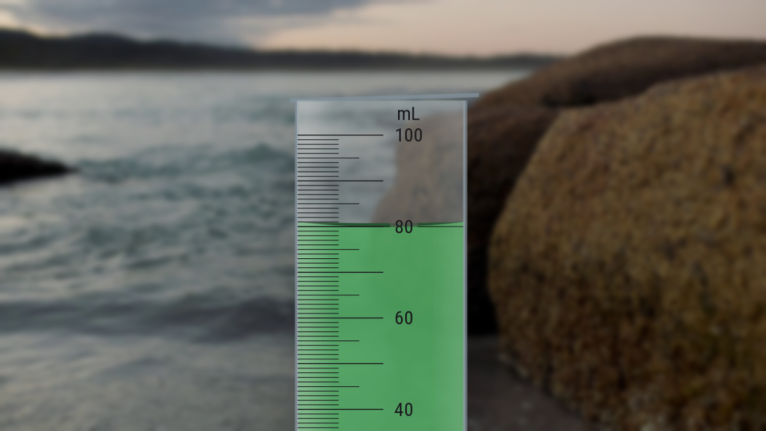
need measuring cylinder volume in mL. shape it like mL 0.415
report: mL 80
